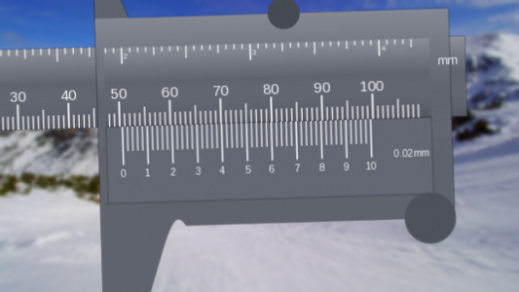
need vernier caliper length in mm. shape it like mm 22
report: mm 50.5
